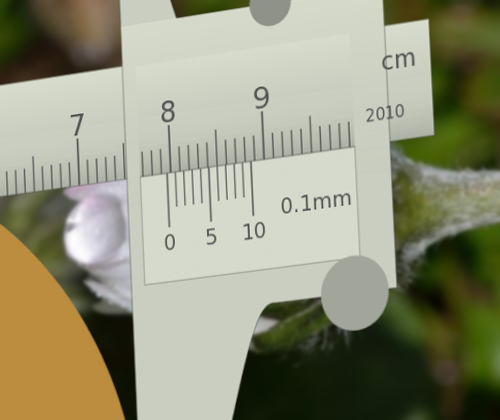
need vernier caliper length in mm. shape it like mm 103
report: mm 79.6
